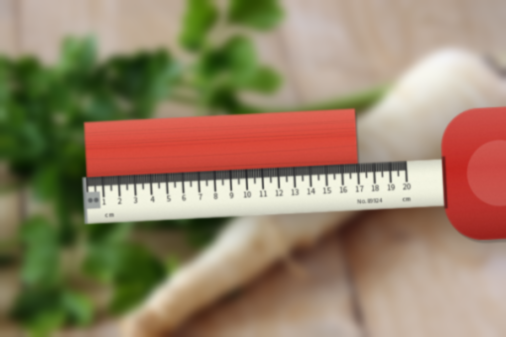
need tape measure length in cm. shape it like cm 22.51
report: cm 17
